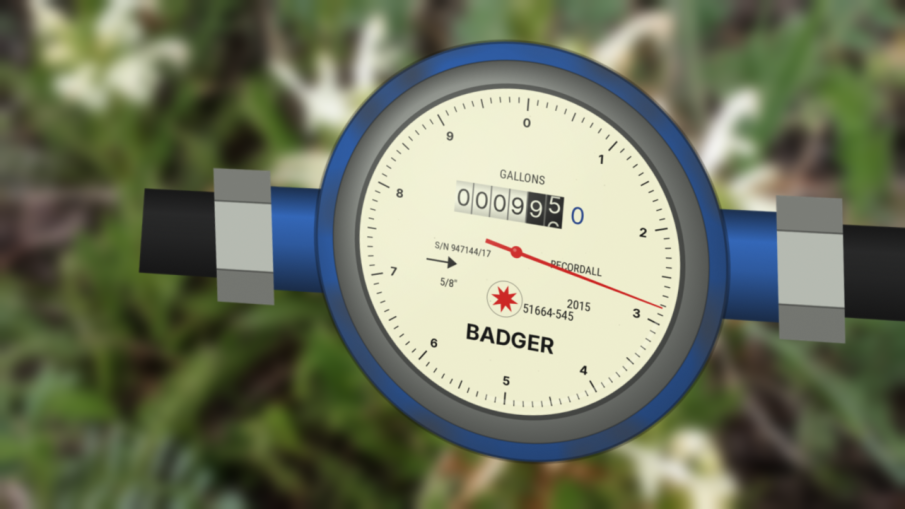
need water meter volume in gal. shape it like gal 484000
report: gal 9952.8
